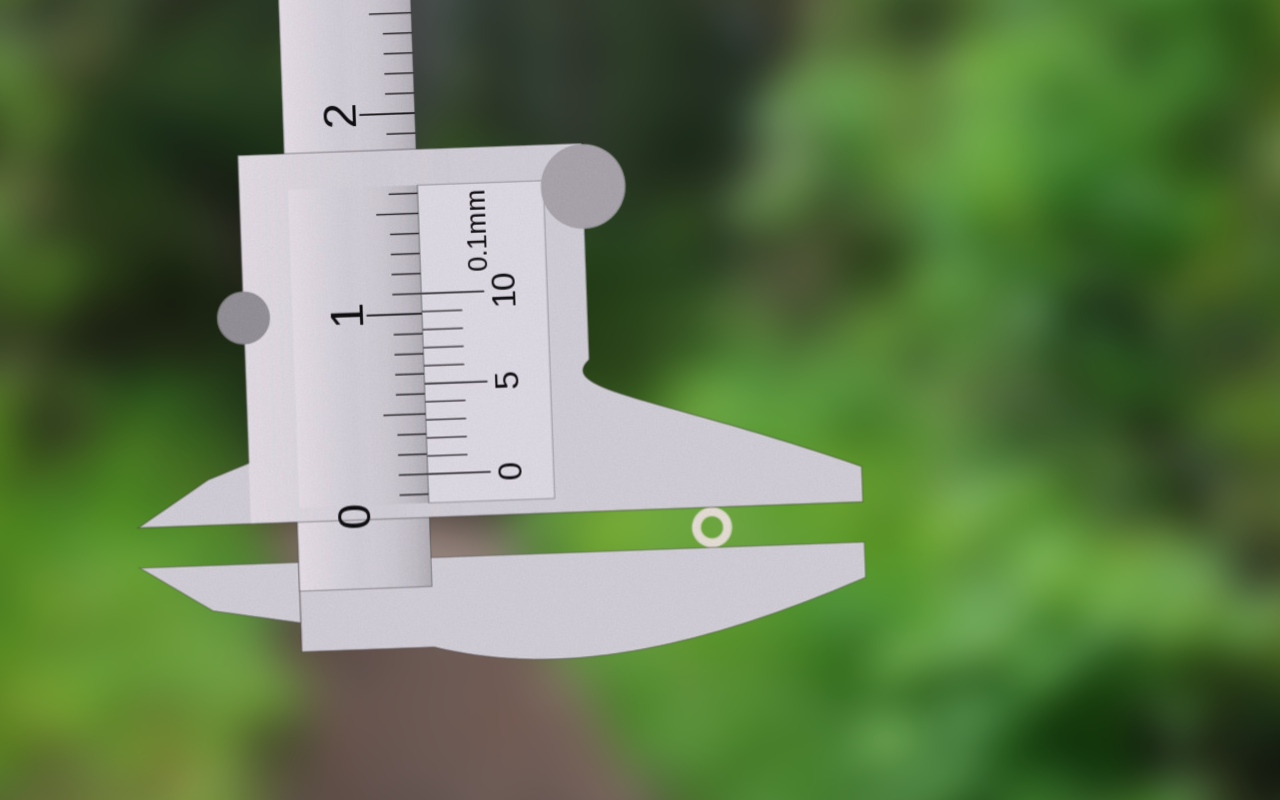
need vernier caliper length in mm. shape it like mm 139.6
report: mm 2.0
